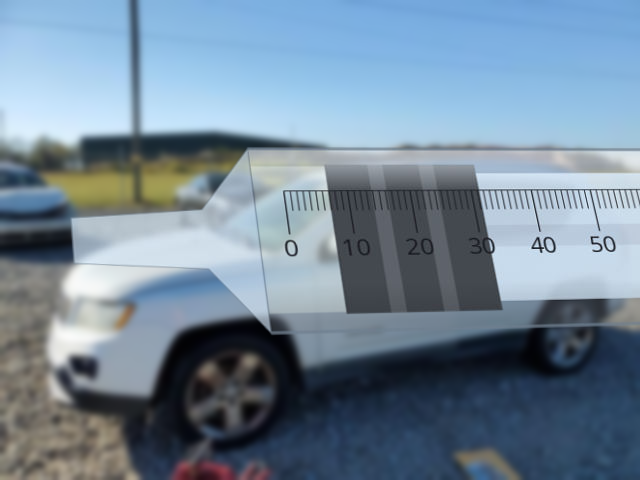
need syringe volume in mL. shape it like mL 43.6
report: mL 7
